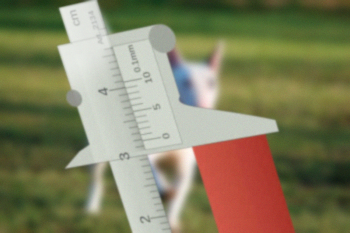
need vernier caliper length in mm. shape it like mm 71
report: mm 31.8
